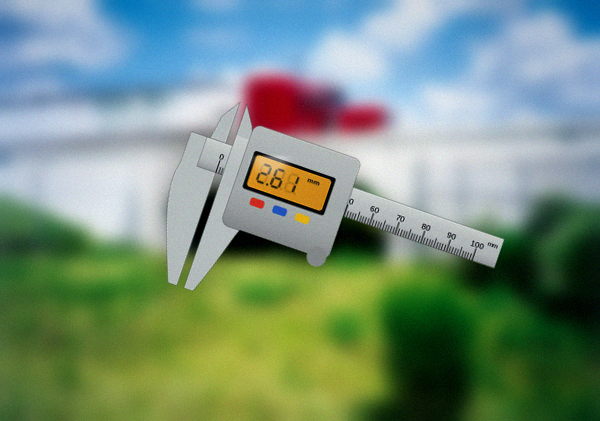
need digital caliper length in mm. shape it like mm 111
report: mm 2.61
